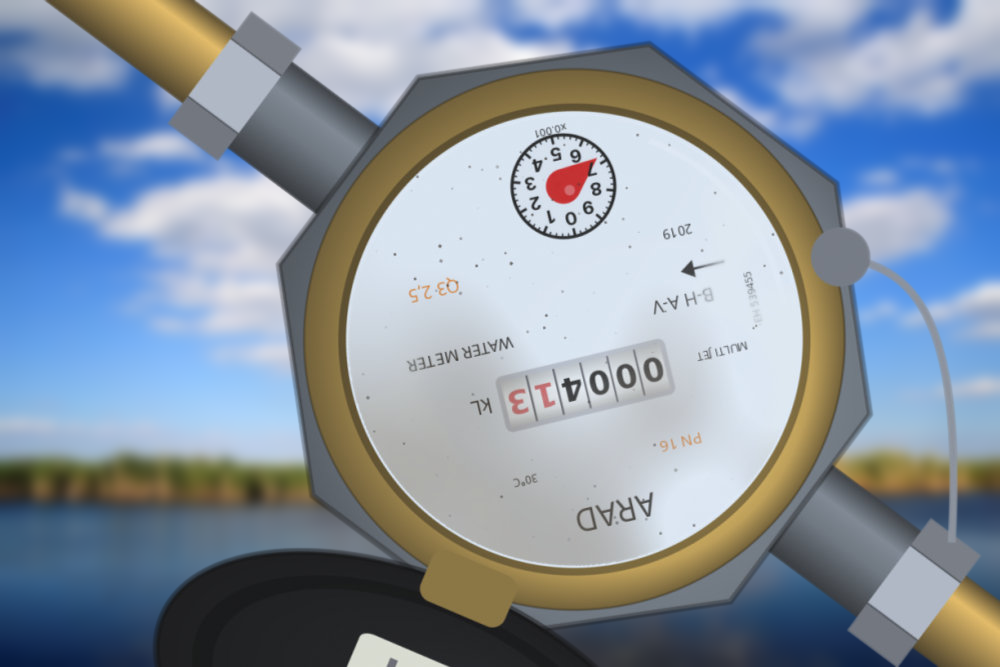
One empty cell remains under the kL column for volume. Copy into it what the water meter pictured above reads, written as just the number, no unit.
4.136
